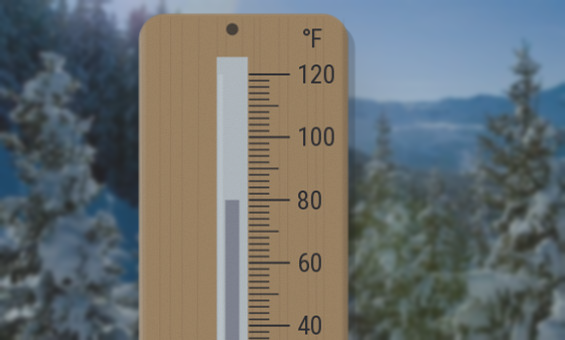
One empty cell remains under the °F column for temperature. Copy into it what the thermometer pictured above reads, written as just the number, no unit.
80
